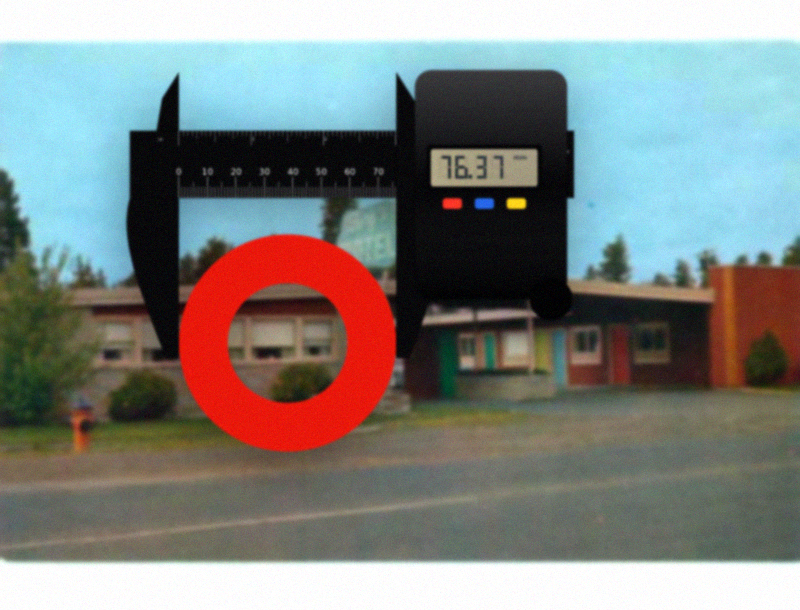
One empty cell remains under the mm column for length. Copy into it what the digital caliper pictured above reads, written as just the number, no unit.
76.37
